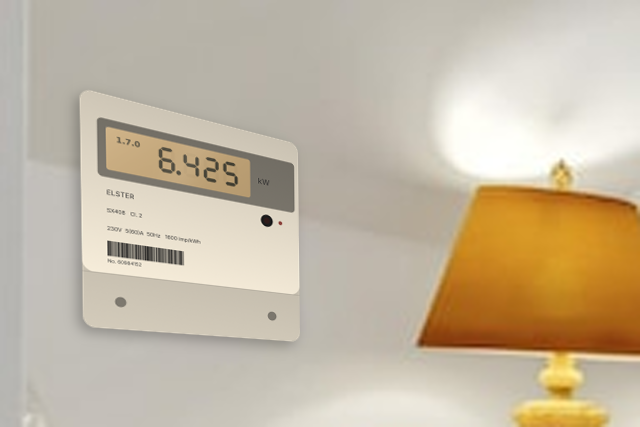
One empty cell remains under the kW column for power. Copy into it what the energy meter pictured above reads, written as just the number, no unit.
6.425
